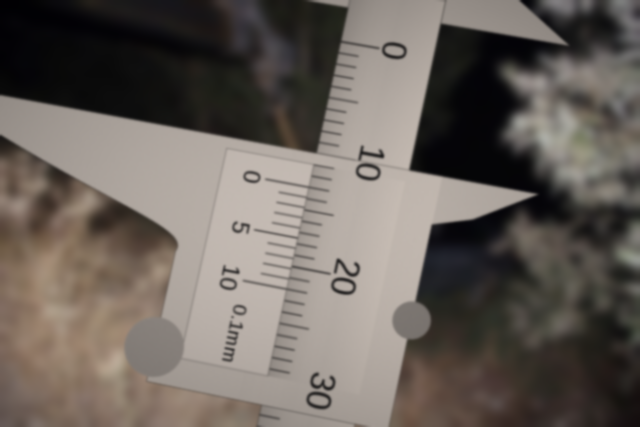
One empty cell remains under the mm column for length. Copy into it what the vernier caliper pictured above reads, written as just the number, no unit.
13.0
